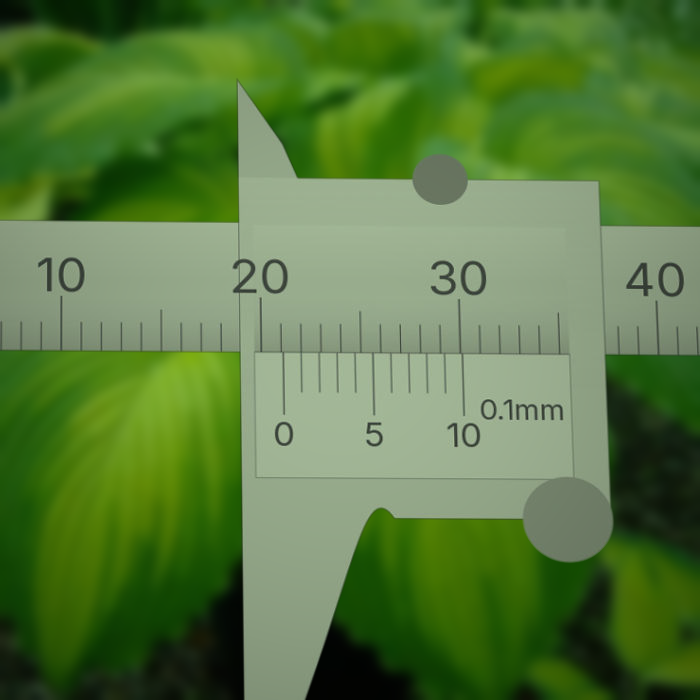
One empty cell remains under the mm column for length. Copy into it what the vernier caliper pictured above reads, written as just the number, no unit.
21.1
